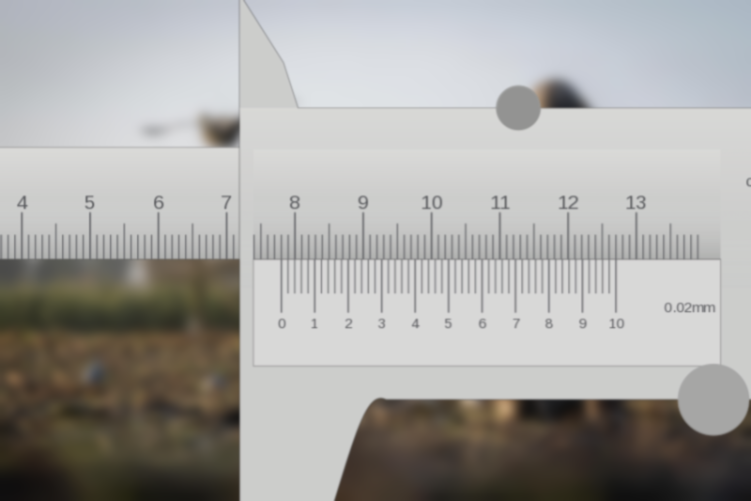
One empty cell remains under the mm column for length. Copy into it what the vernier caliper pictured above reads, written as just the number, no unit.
78.0
